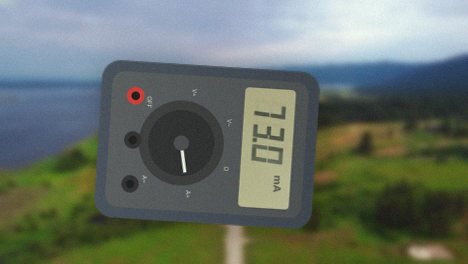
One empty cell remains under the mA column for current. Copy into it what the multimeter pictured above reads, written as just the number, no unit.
73.0
